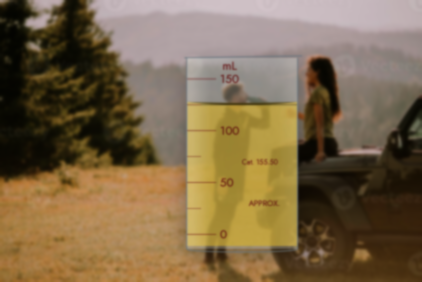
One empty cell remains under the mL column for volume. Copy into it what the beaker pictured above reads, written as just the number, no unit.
125
